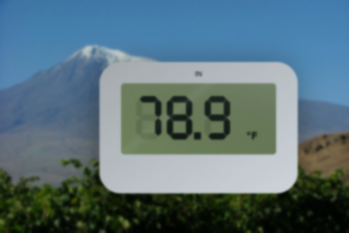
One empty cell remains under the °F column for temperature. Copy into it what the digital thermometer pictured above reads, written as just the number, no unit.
78.9
